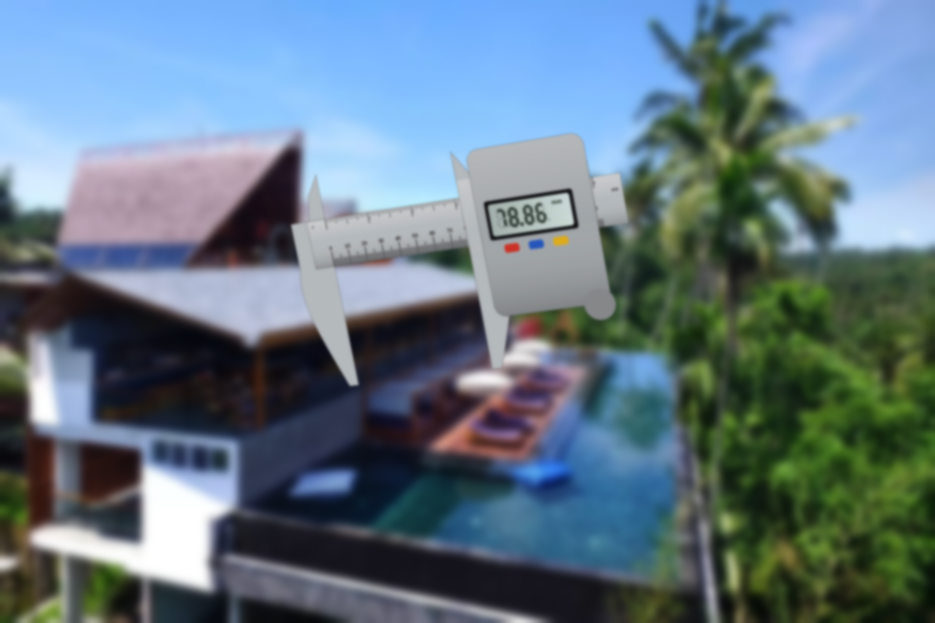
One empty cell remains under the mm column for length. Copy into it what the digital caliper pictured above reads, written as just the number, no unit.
78.86
